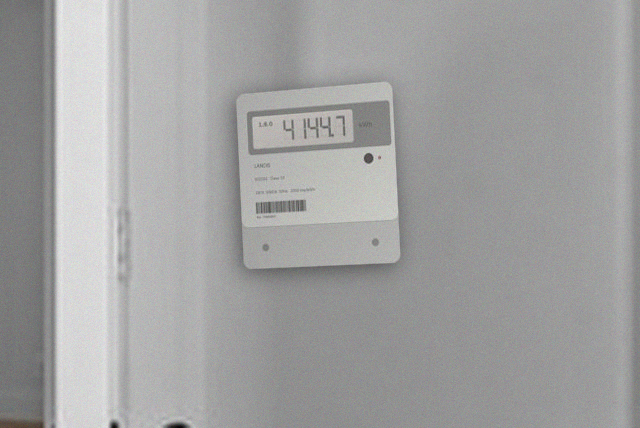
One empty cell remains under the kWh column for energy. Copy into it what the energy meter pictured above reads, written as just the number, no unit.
4144.7
